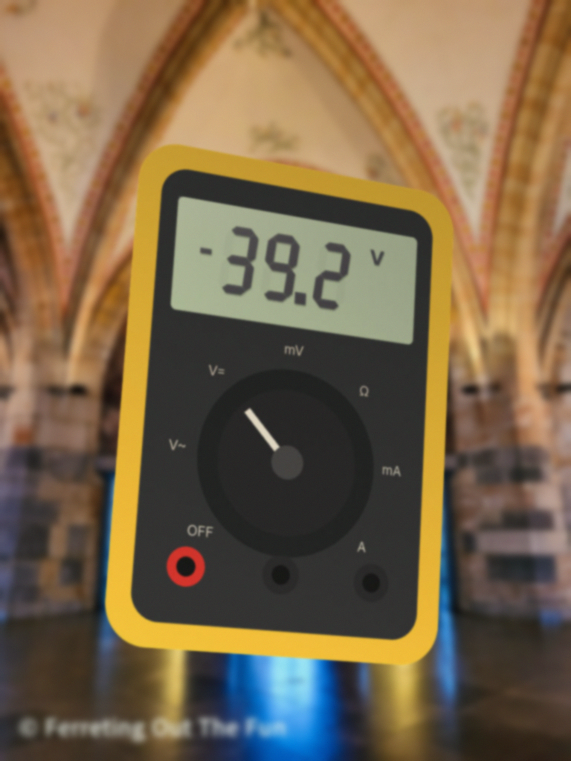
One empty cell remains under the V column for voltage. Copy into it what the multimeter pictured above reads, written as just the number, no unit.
-39.2
